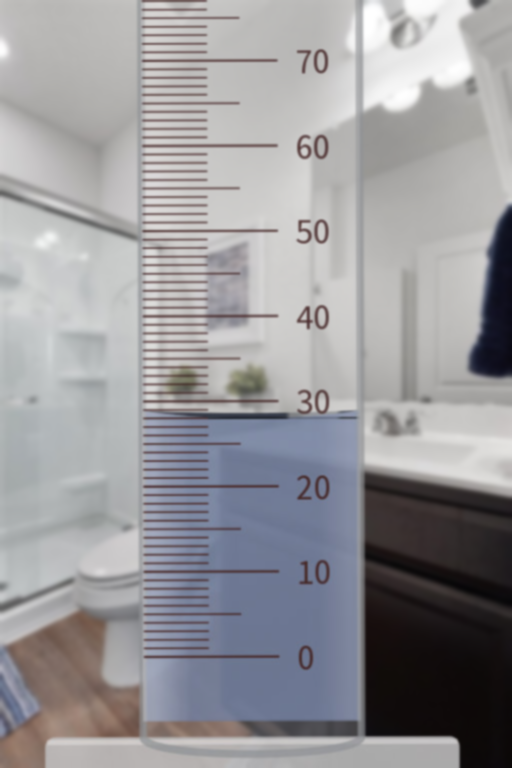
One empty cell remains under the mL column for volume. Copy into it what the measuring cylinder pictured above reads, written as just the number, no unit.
28
